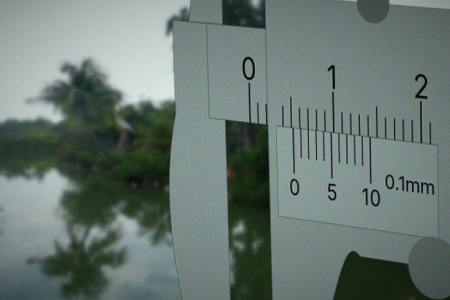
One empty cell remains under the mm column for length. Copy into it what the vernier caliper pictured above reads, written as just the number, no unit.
5.2
